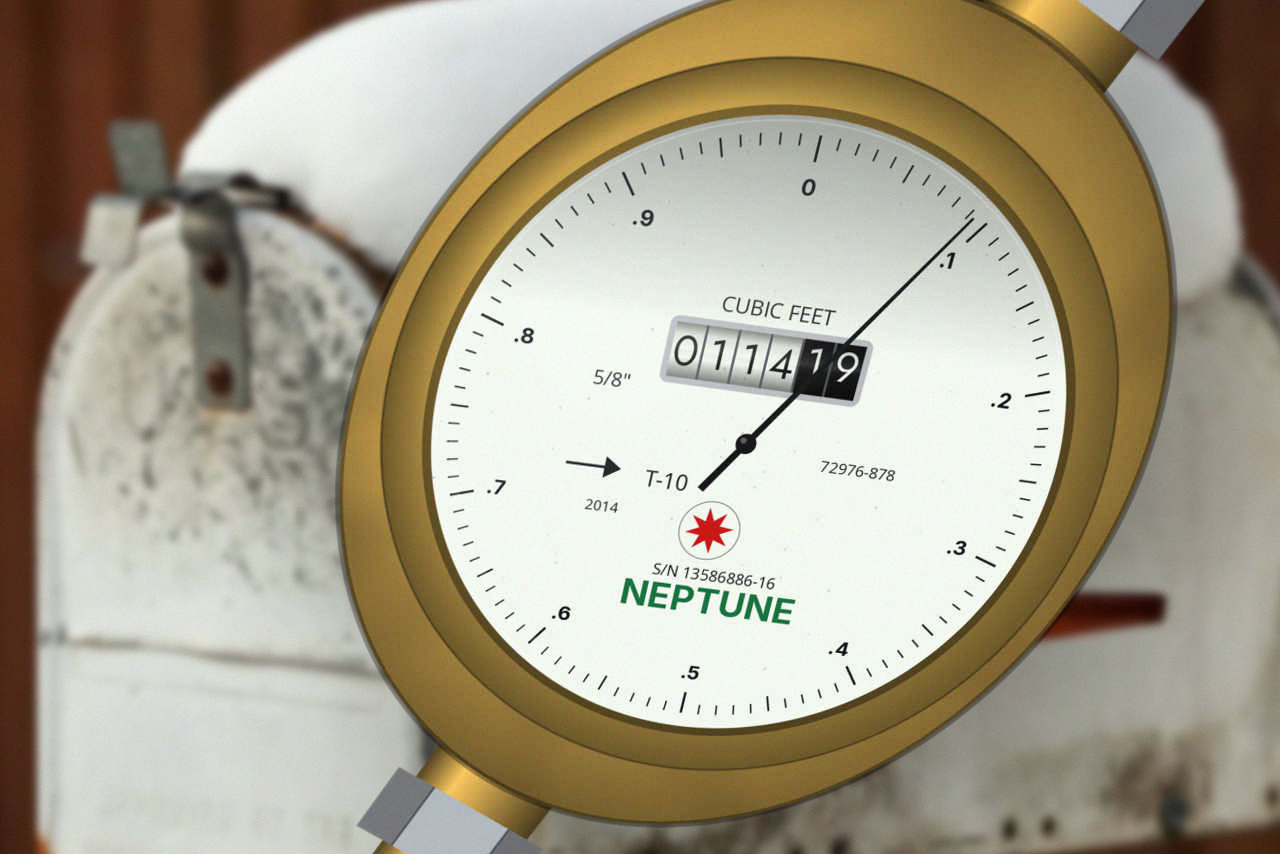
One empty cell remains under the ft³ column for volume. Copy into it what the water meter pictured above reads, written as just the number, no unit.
11419.09
